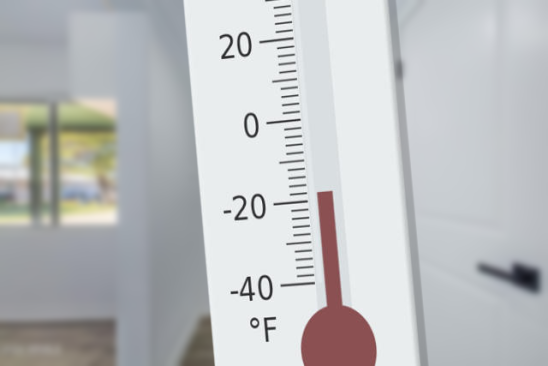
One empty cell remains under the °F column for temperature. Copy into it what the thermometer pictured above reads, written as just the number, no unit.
-18
